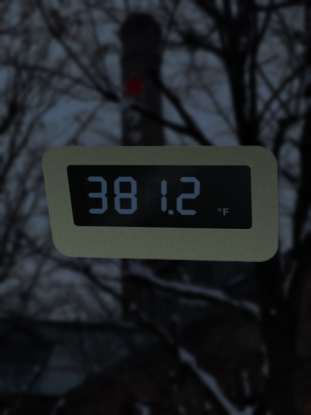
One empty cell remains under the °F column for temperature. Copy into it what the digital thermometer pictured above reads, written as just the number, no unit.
381.2
